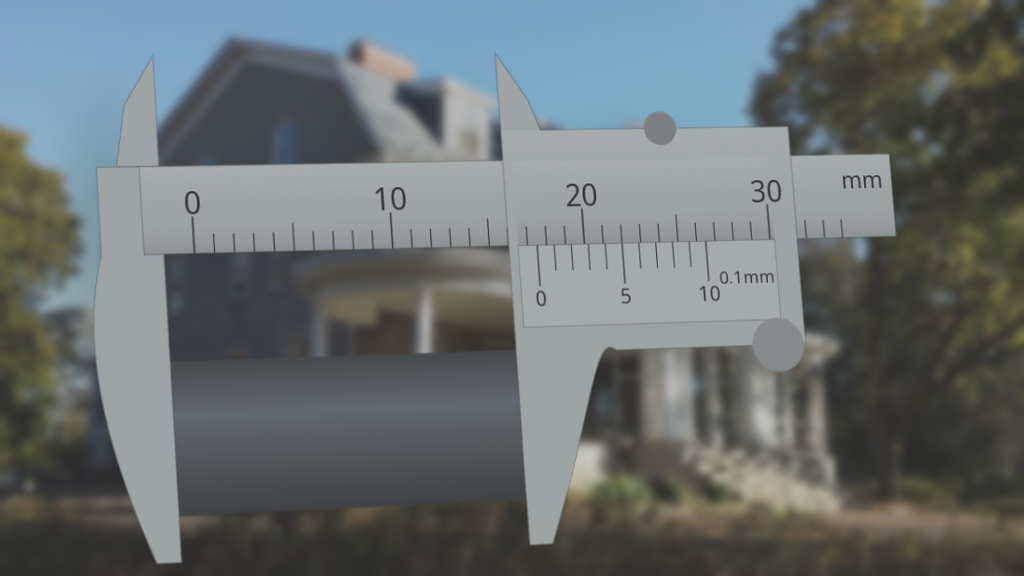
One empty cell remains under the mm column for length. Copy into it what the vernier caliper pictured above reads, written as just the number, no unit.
17.5
